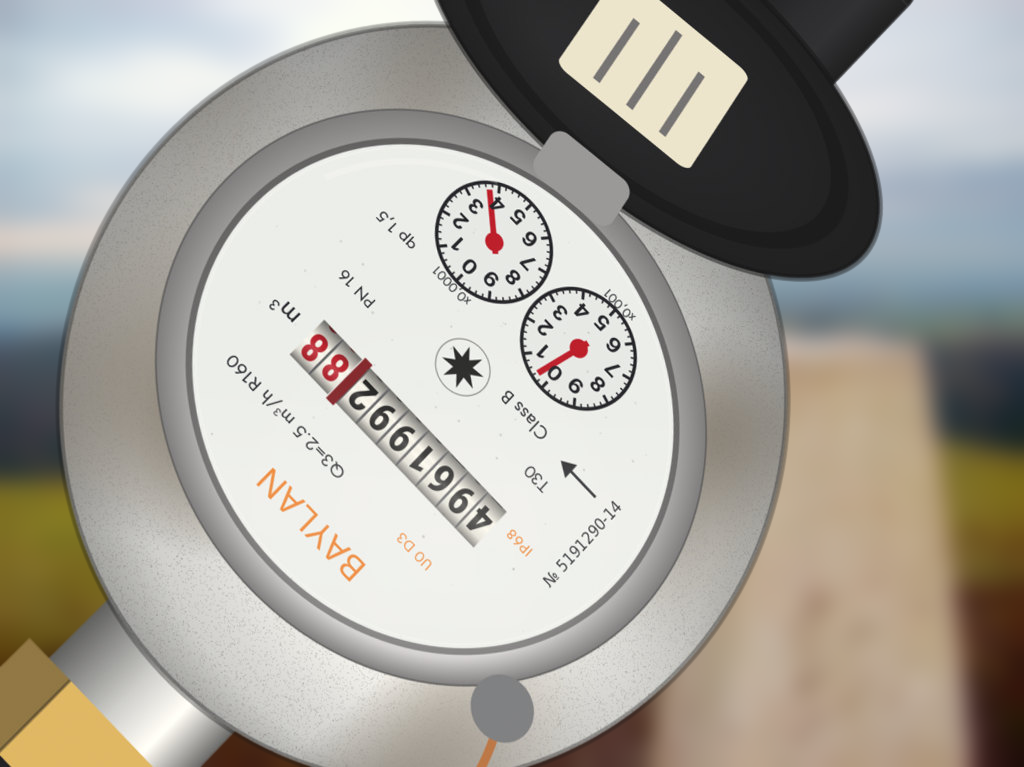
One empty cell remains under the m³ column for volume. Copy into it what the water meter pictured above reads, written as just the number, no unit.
4961992.8803
